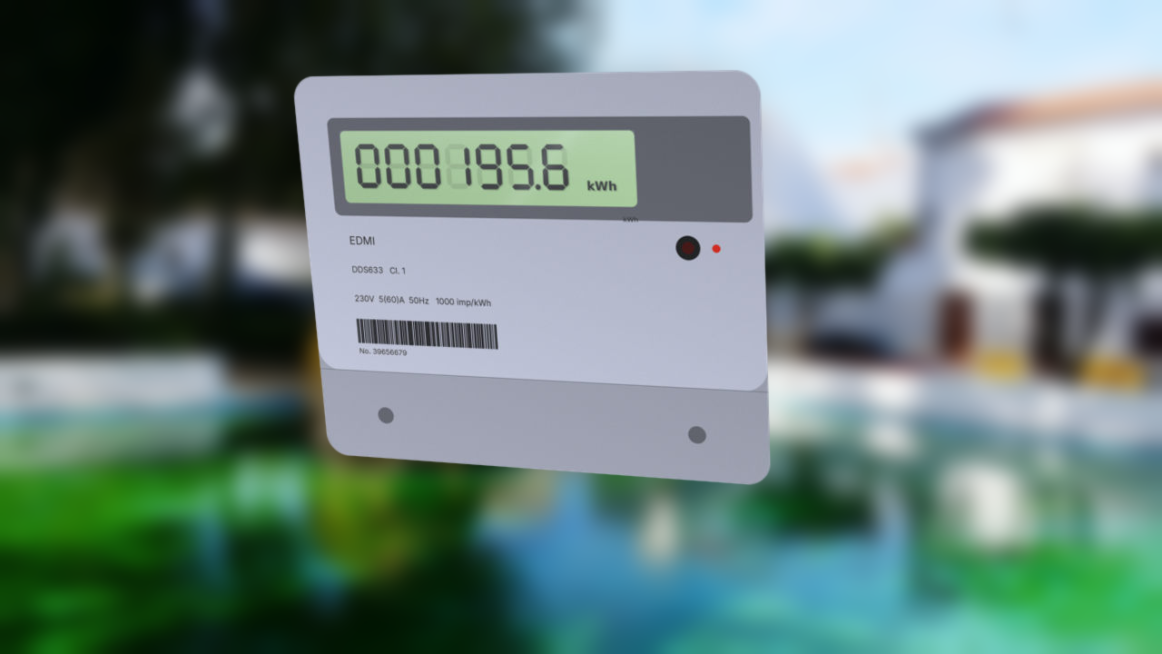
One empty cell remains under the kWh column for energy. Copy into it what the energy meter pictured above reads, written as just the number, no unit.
195.6
